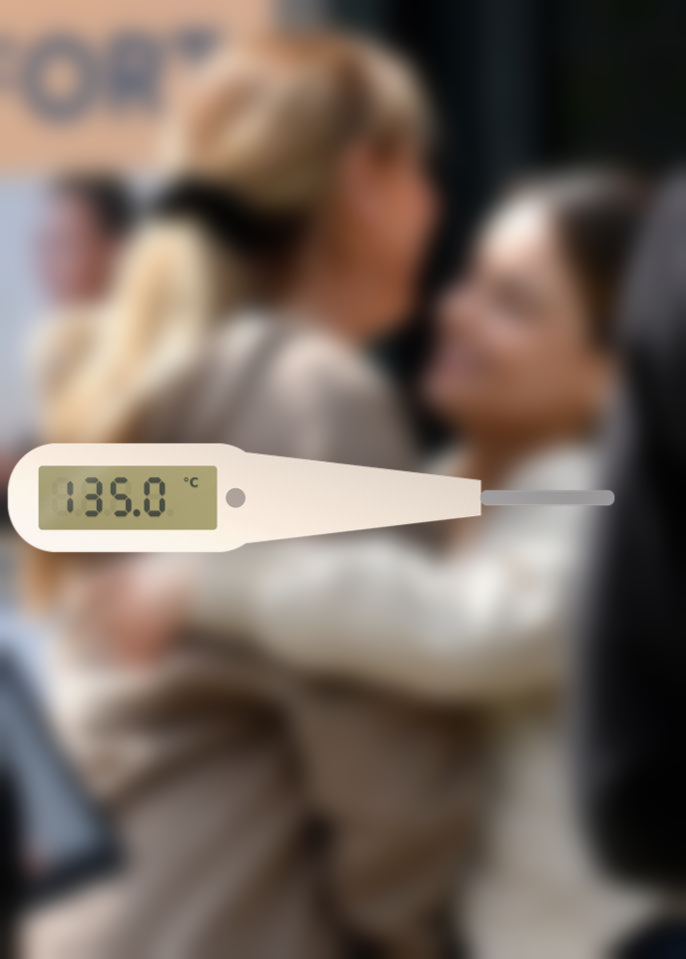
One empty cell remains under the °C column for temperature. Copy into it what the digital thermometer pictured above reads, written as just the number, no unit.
135.0
